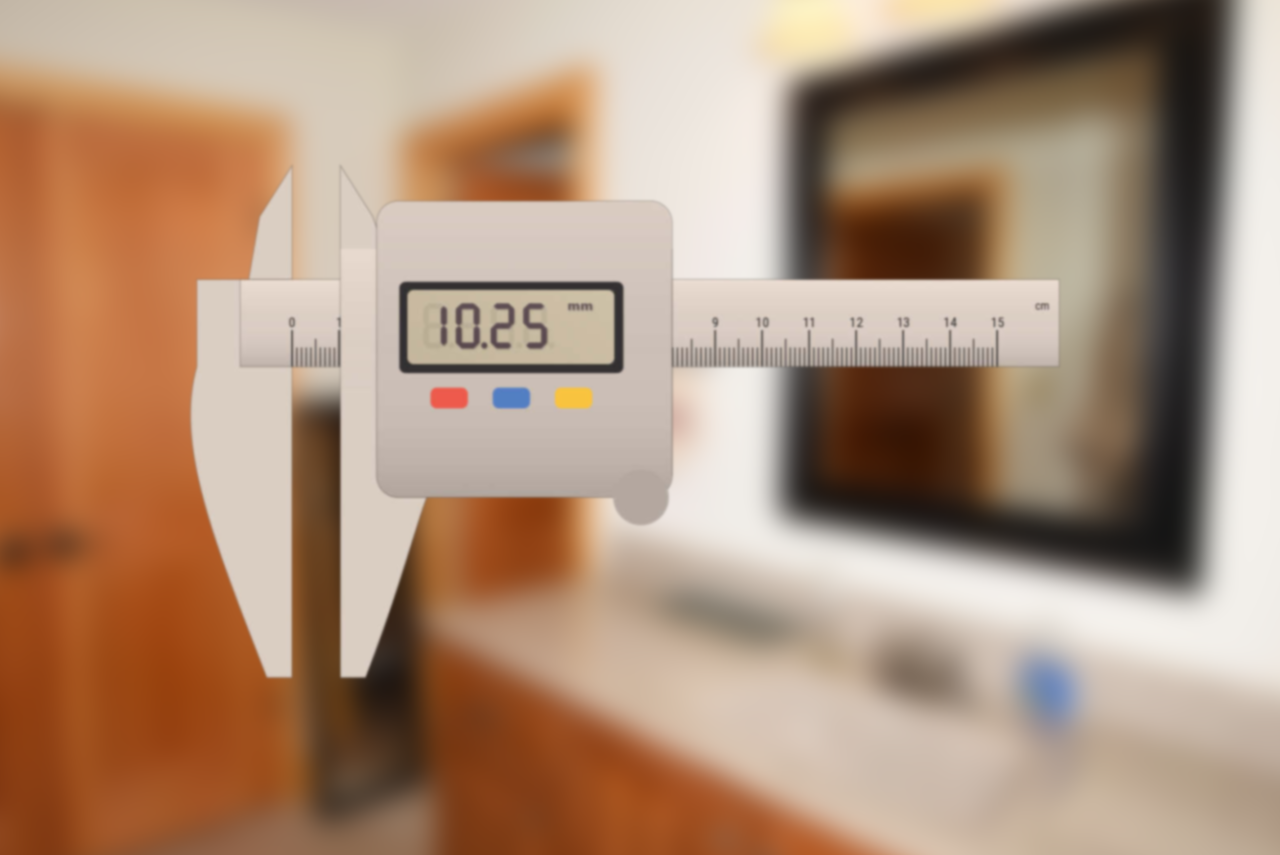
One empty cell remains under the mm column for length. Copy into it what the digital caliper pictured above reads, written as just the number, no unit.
10.25
